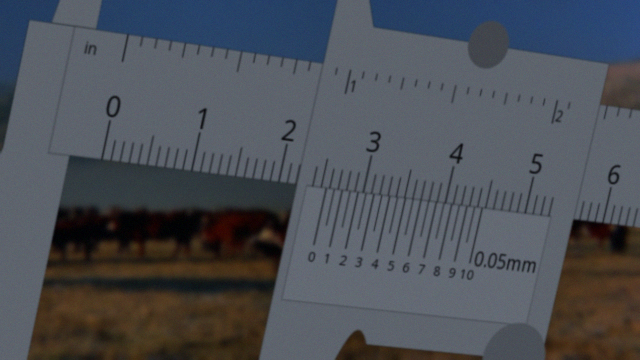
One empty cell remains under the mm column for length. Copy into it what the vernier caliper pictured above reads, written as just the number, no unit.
25.6
